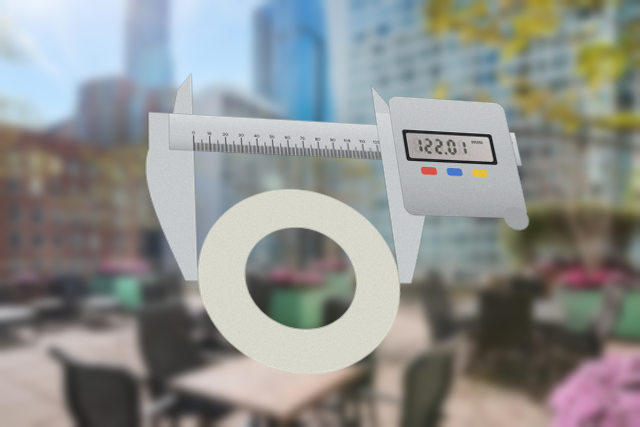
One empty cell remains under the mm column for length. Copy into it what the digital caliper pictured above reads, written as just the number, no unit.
122.01
